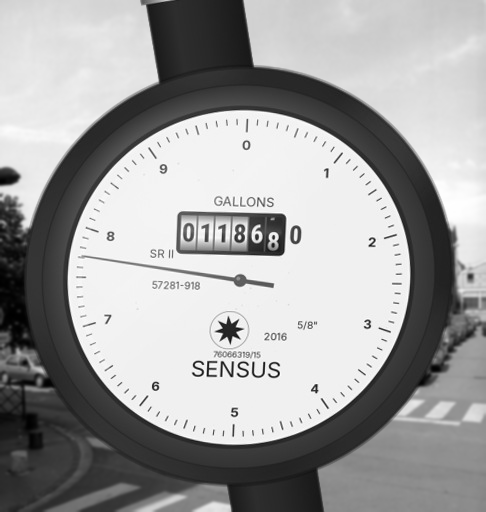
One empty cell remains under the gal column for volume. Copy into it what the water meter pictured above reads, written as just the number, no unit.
118677.7
